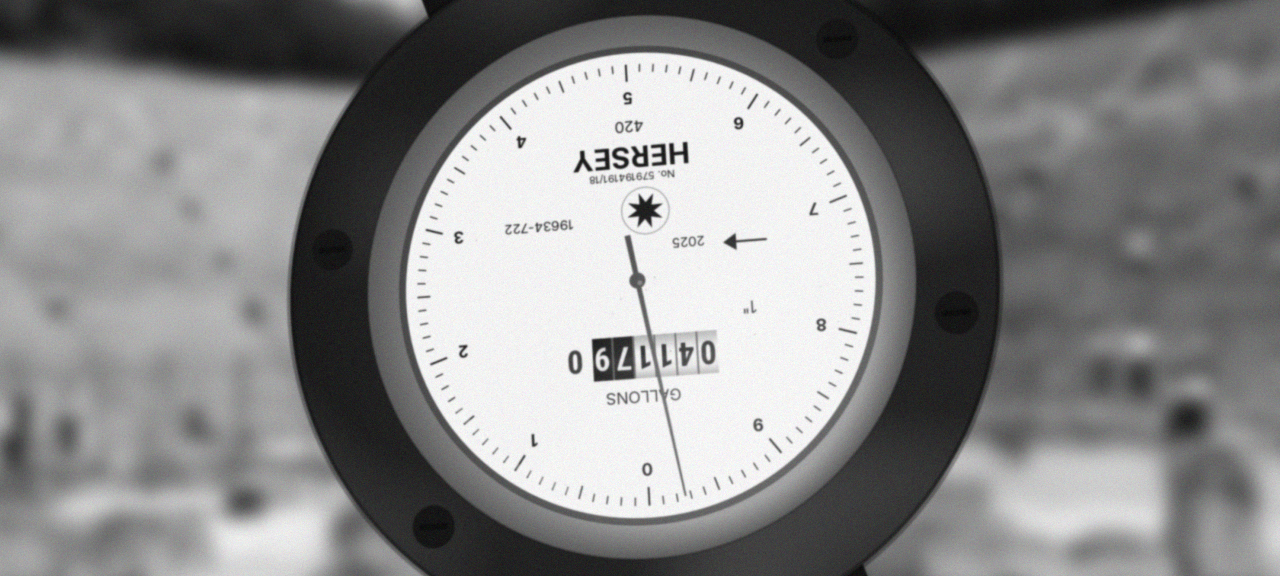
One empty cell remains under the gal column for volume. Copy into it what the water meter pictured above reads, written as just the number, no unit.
411789.7
